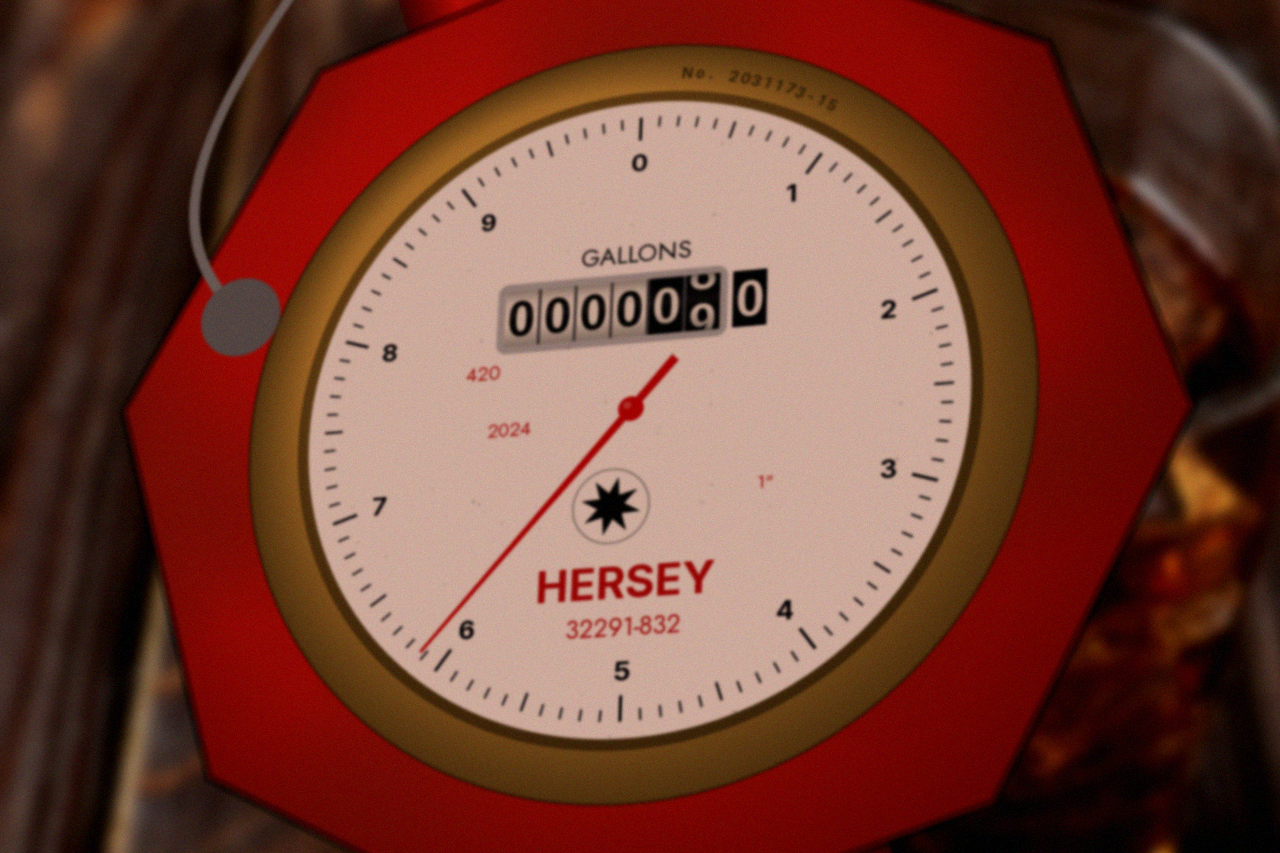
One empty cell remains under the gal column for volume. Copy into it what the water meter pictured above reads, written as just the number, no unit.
86.1
